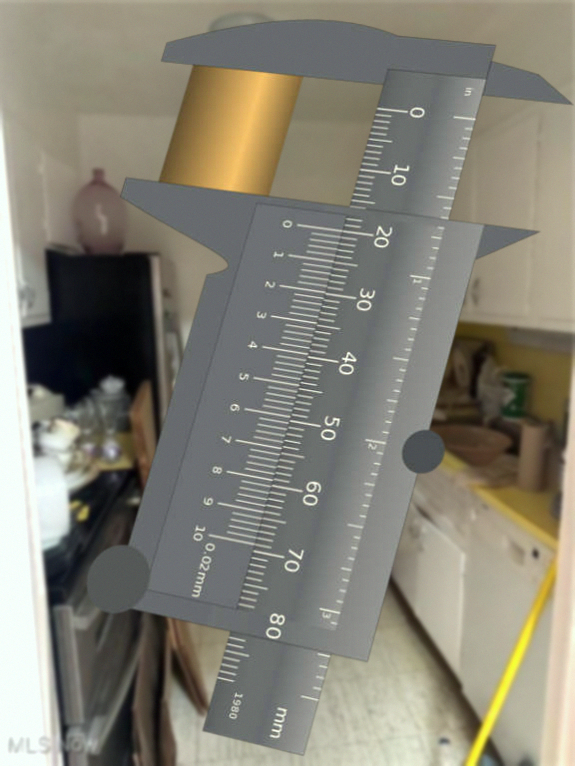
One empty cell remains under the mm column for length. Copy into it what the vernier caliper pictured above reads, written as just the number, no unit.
20.0
